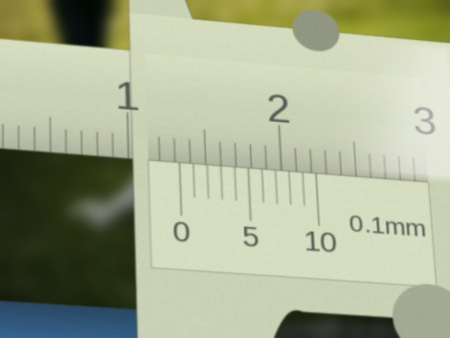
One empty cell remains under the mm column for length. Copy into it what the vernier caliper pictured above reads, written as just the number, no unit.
13.3
